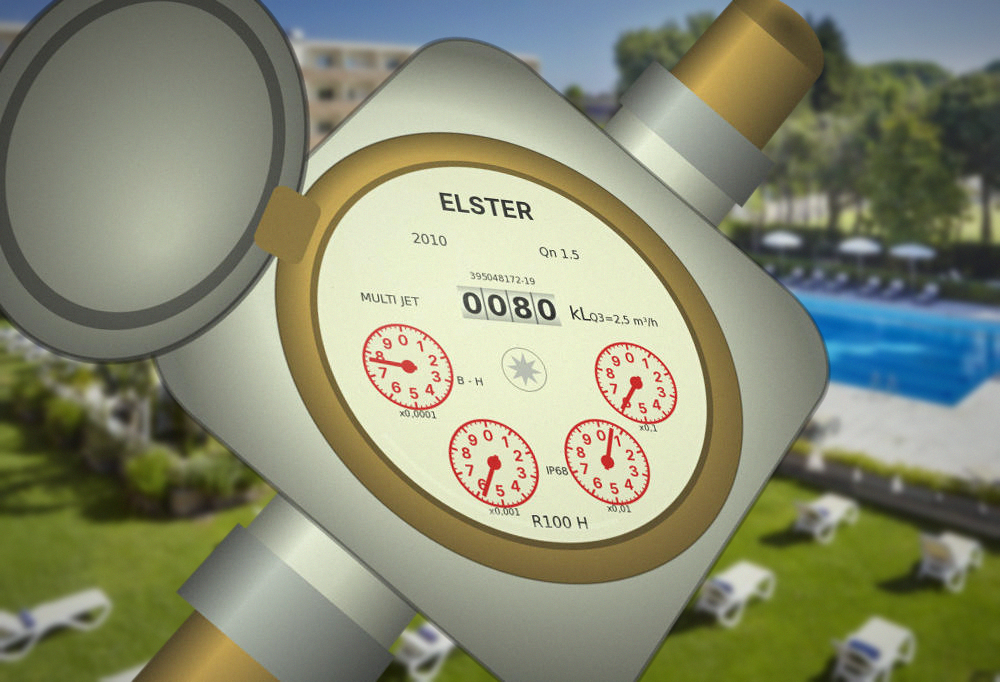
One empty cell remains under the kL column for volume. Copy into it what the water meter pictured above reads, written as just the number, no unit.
80.6057
